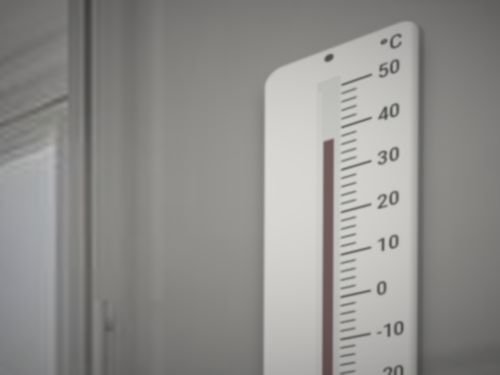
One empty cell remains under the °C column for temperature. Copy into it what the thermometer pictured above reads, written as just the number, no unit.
38
